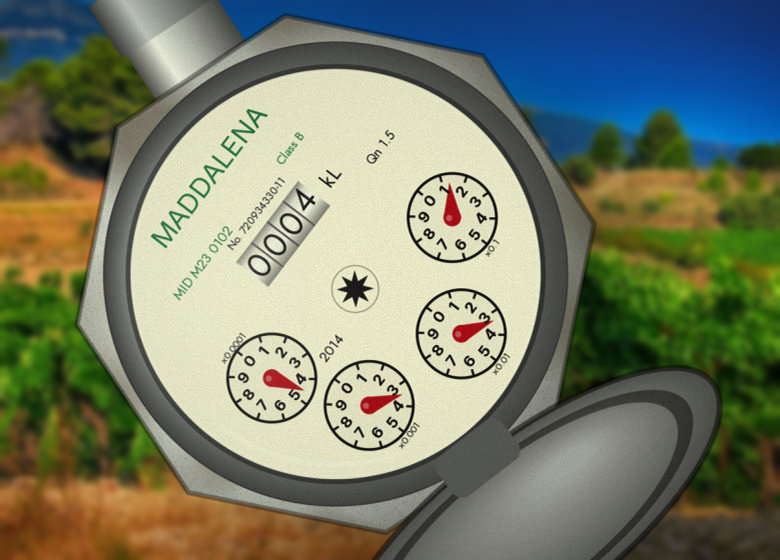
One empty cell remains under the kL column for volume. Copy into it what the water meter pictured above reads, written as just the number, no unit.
4.1334
